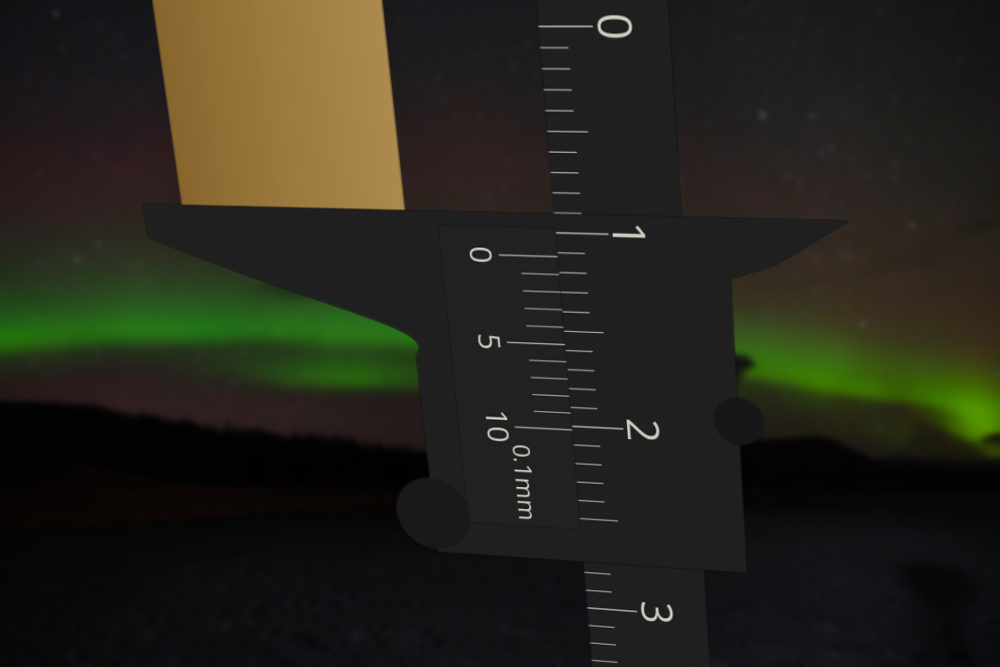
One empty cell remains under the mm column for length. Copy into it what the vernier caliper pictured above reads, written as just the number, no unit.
11.2
